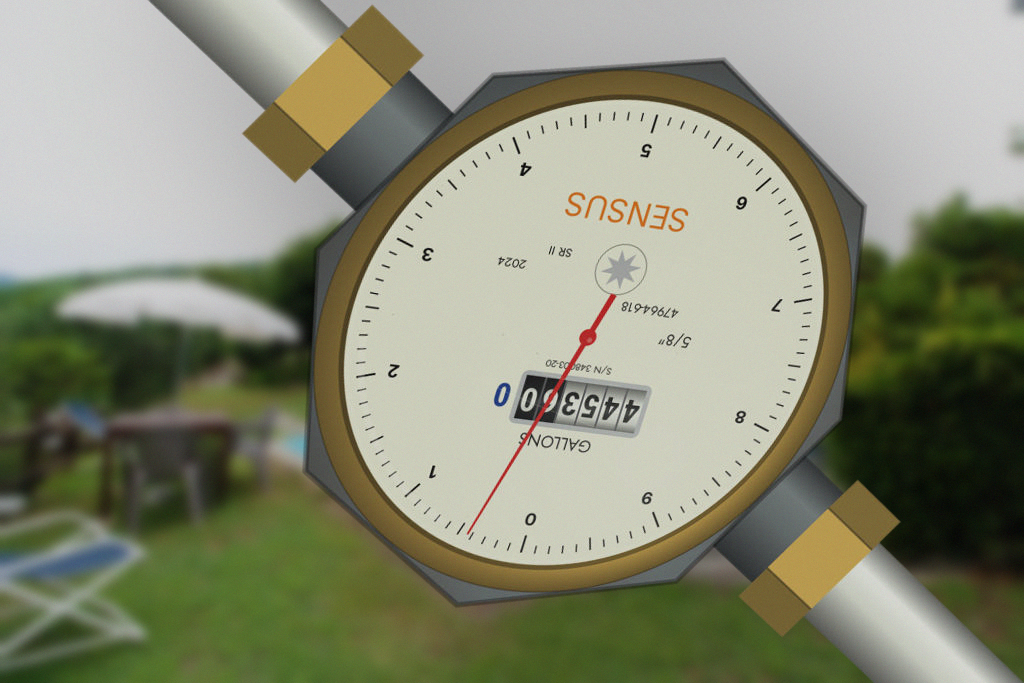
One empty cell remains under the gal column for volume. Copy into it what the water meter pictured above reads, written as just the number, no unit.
4453600.4
